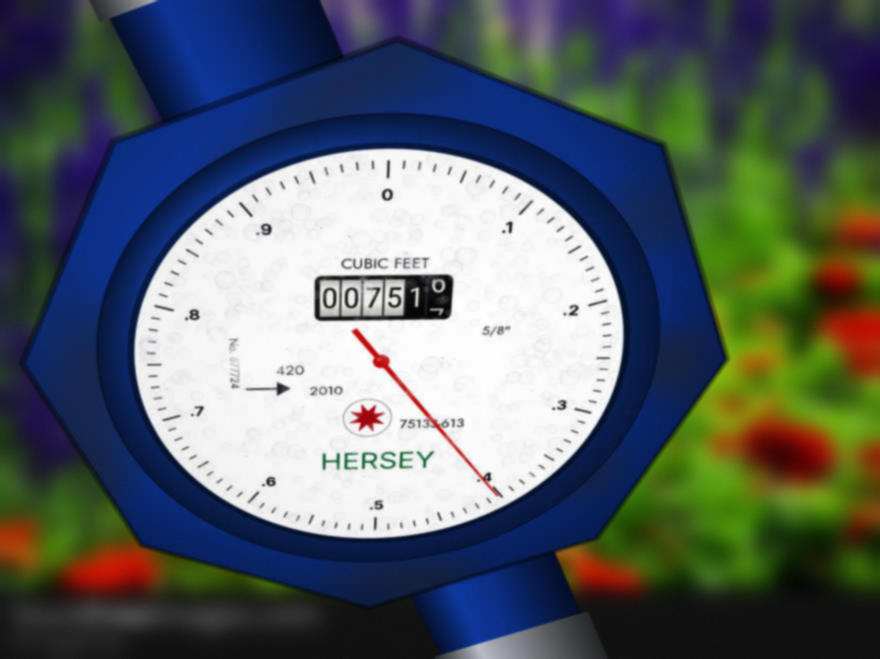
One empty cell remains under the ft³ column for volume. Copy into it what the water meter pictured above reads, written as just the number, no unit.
7516.40
